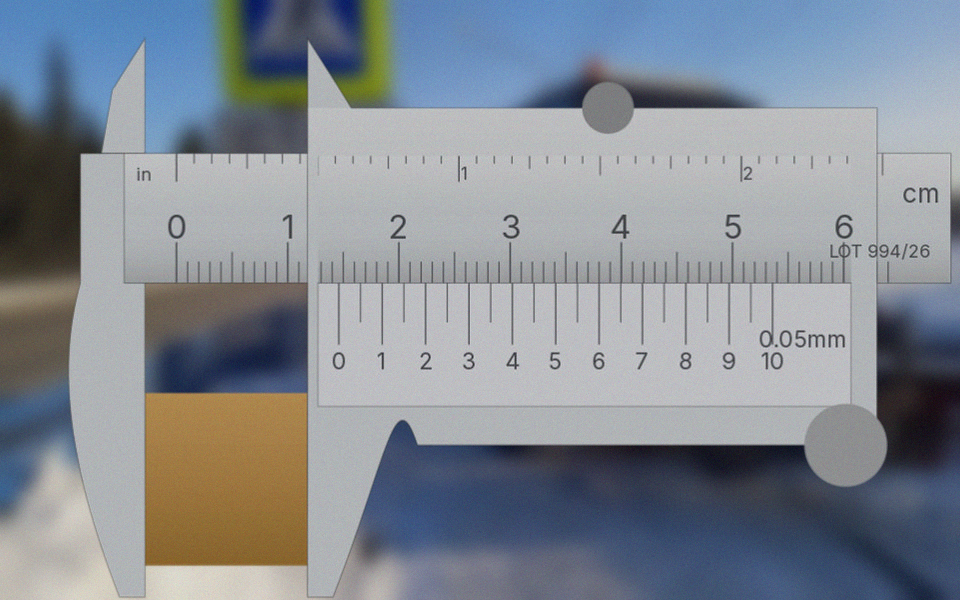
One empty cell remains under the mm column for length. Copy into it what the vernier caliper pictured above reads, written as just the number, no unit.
14.6
